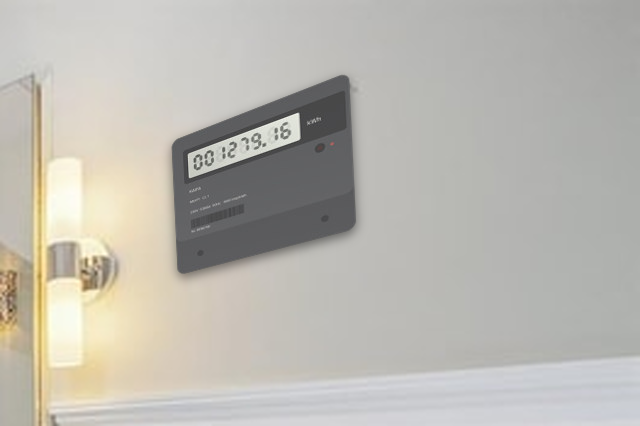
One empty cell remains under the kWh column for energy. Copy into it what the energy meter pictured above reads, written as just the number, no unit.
1279.16
